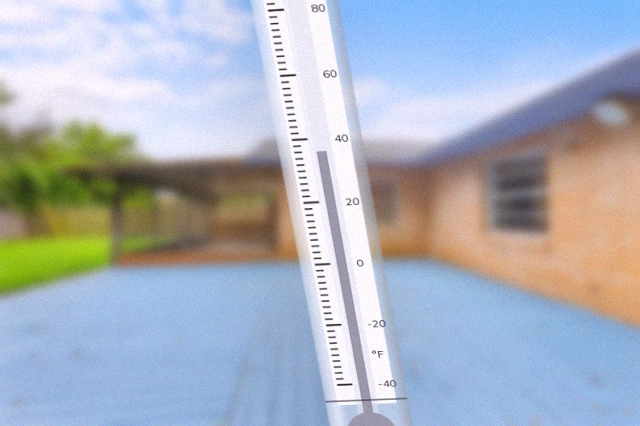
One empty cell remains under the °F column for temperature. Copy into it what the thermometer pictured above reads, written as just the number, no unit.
36
